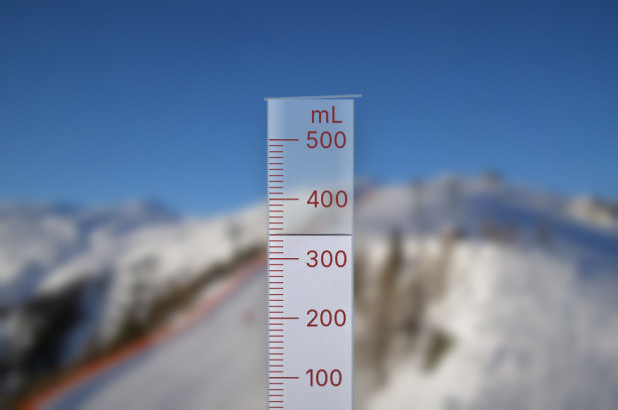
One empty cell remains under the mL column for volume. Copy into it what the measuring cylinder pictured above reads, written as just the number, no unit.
340
